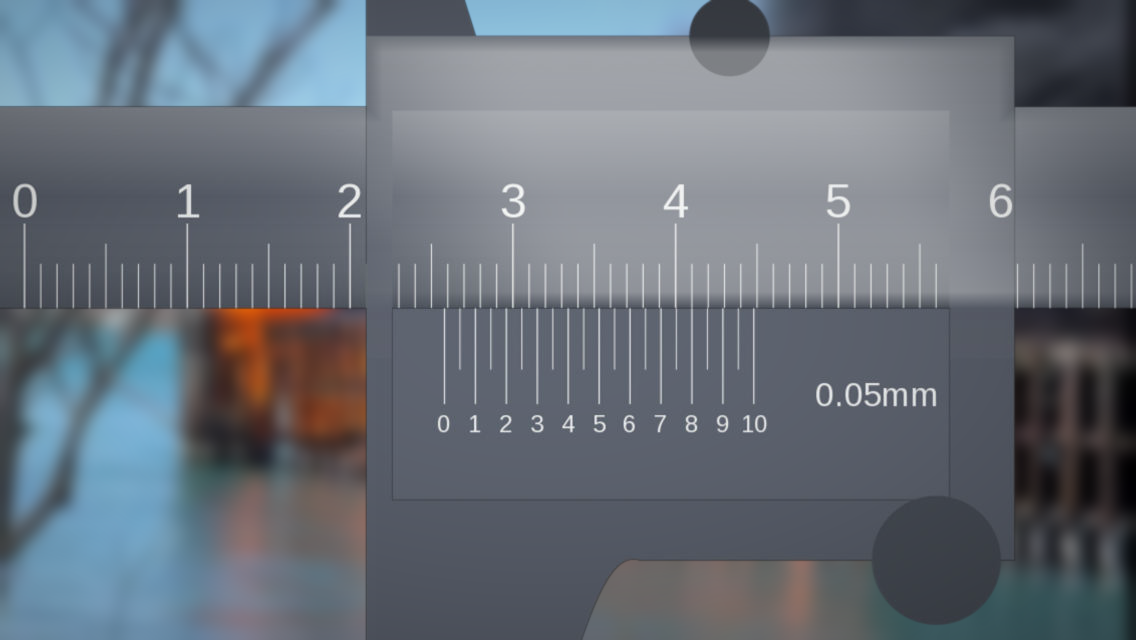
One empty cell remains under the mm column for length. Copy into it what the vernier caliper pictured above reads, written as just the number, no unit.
25.8
